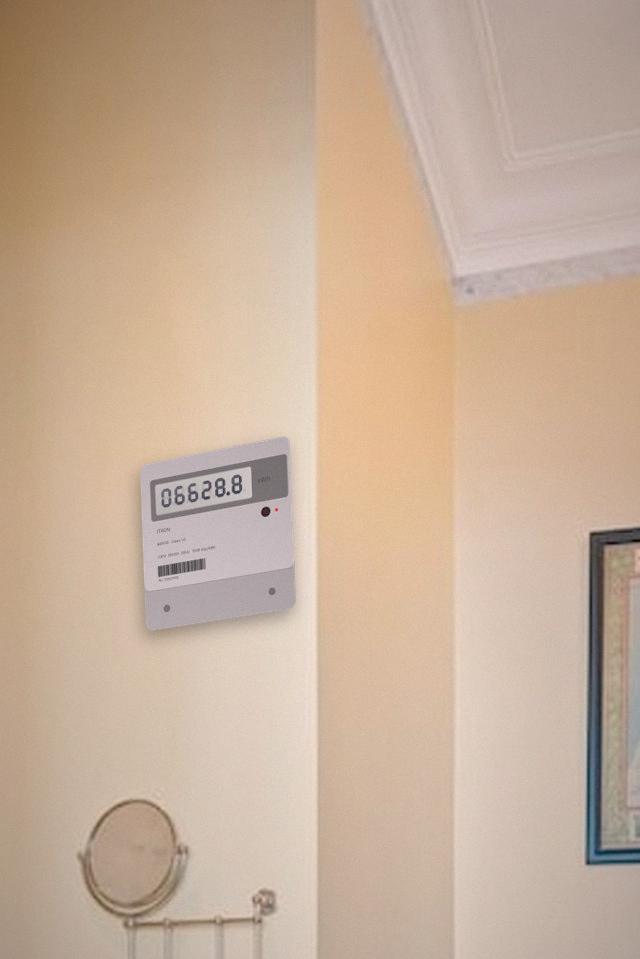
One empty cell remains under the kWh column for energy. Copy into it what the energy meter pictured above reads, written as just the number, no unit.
6628.8
